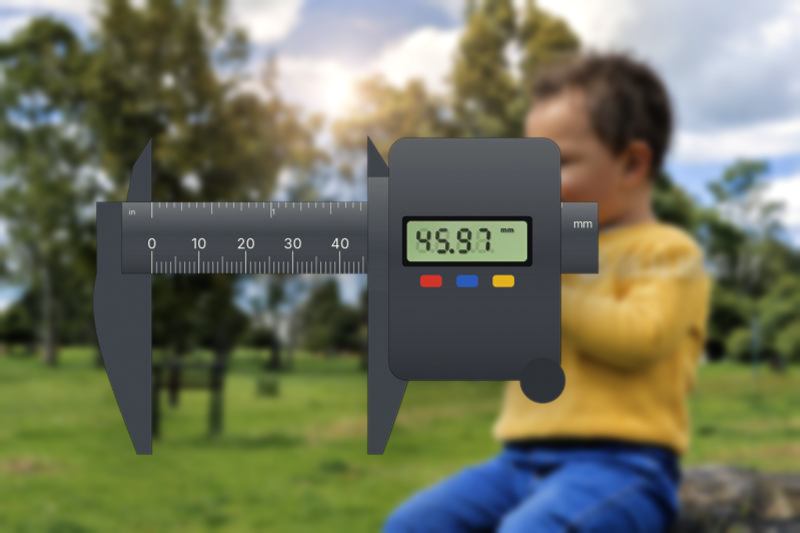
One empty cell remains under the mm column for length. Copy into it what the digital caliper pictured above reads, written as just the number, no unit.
45.97
